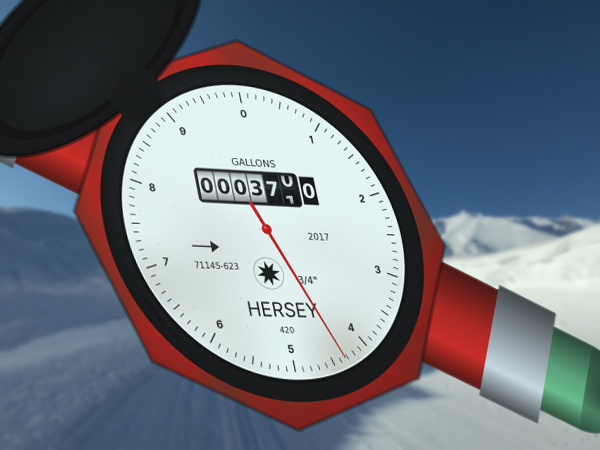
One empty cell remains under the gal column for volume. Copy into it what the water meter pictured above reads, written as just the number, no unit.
3704.3
